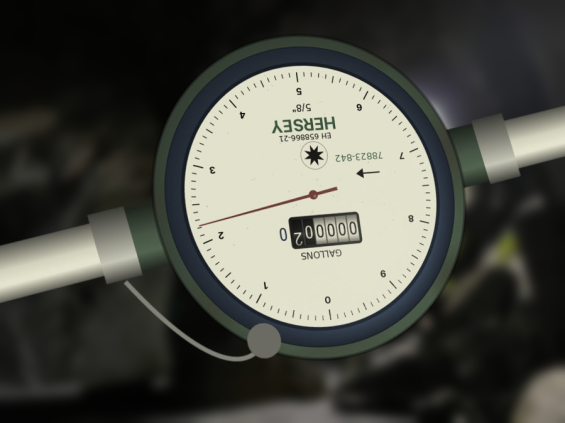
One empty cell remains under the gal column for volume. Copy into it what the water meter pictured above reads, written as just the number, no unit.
22.2
